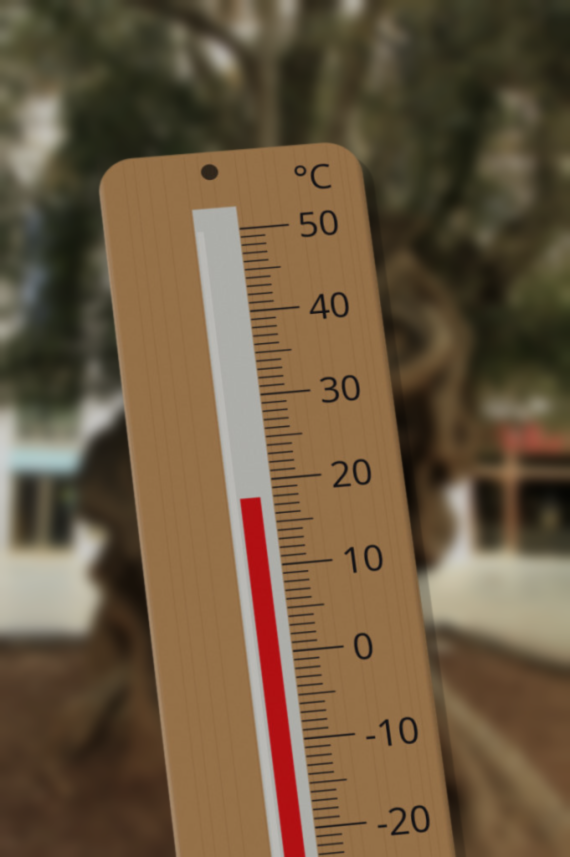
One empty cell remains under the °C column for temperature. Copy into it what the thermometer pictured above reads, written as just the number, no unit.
18
